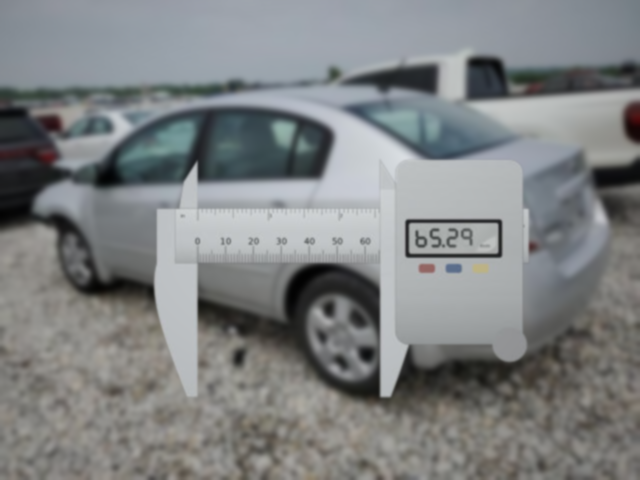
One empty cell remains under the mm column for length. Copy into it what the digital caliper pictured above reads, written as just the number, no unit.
65.29
